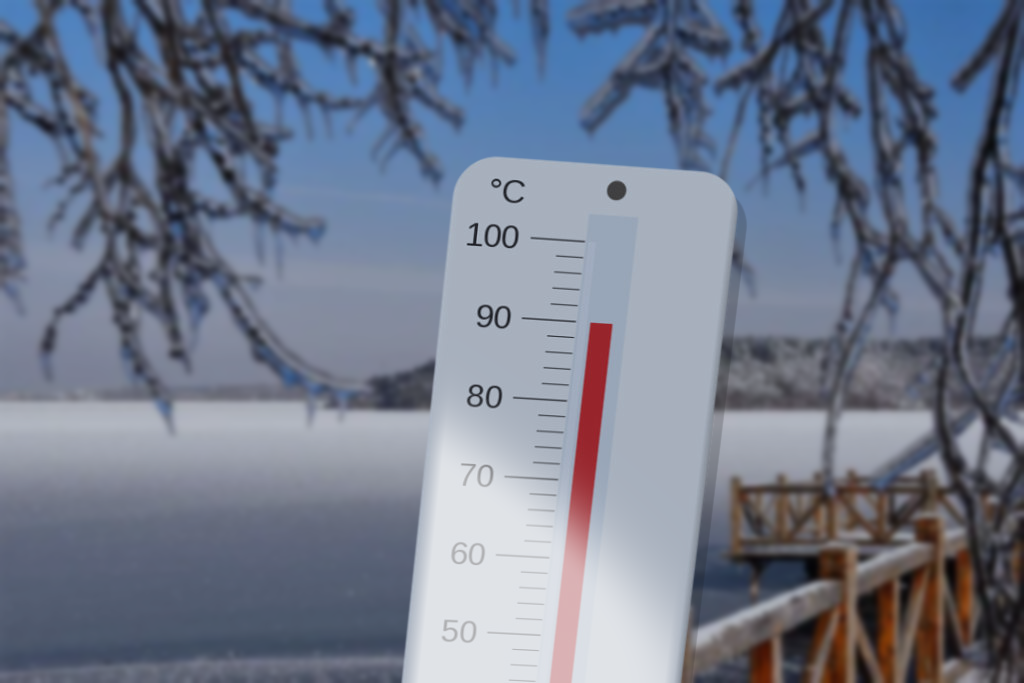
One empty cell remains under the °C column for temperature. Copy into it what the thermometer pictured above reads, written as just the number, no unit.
90
